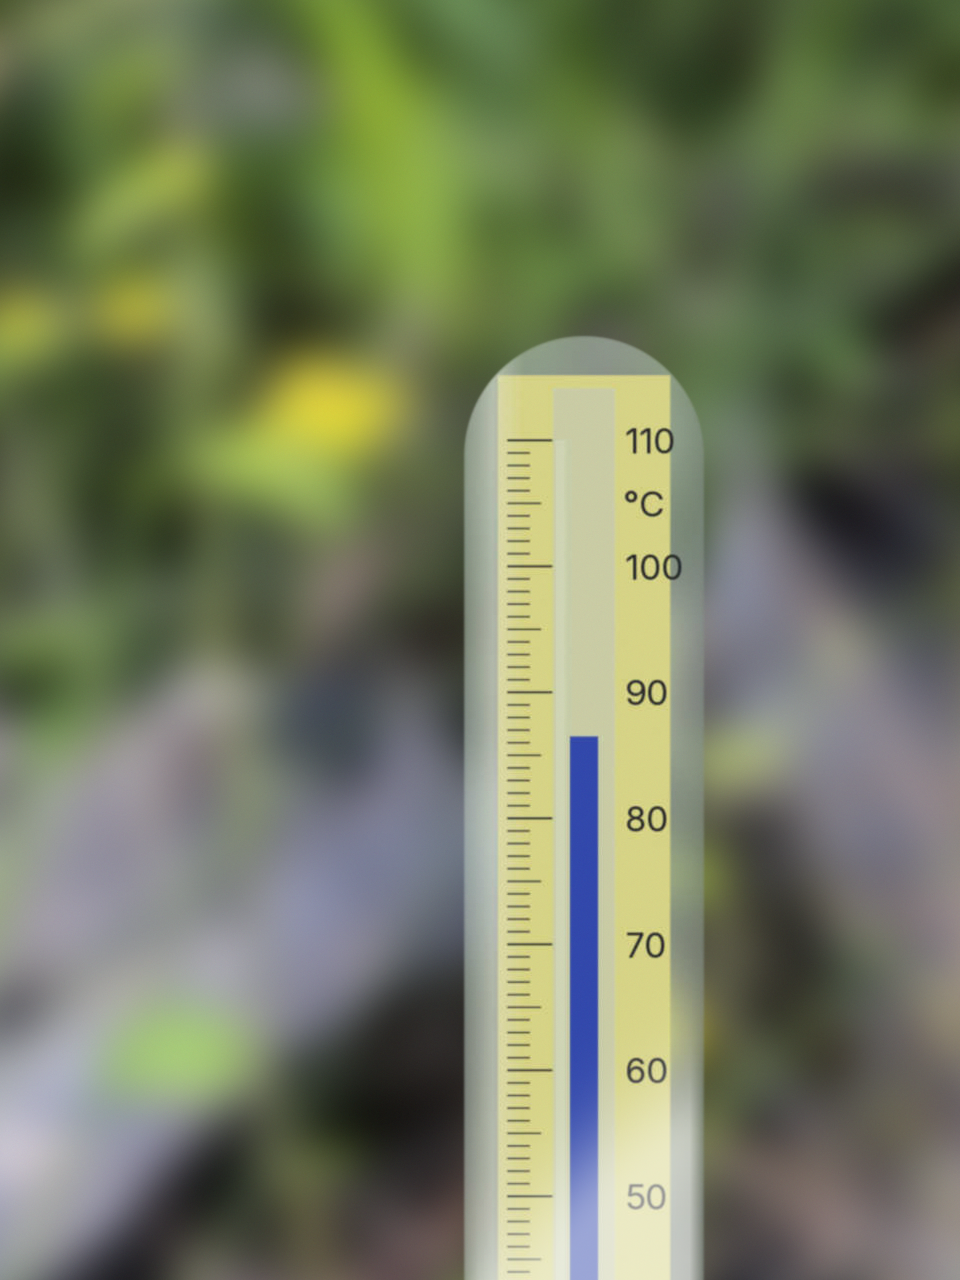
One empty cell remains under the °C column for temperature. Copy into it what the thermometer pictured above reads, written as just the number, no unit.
86.5
